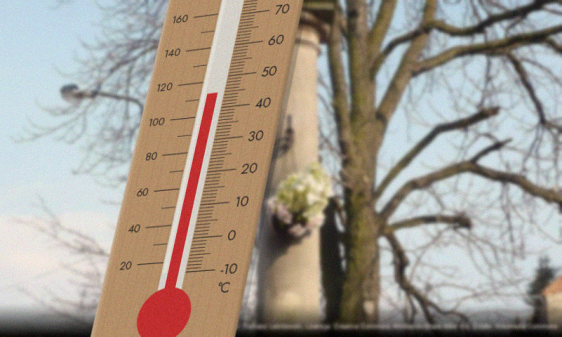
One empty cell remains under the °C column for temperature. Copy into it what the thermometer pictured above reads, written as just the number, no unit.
45
